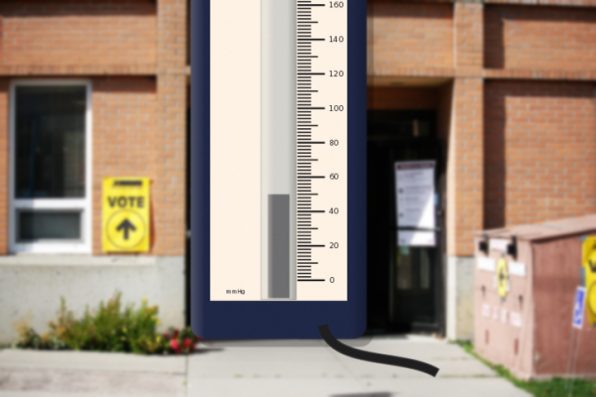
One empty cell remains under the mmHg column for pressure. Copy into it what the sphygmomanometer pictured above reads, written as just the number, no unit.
50
